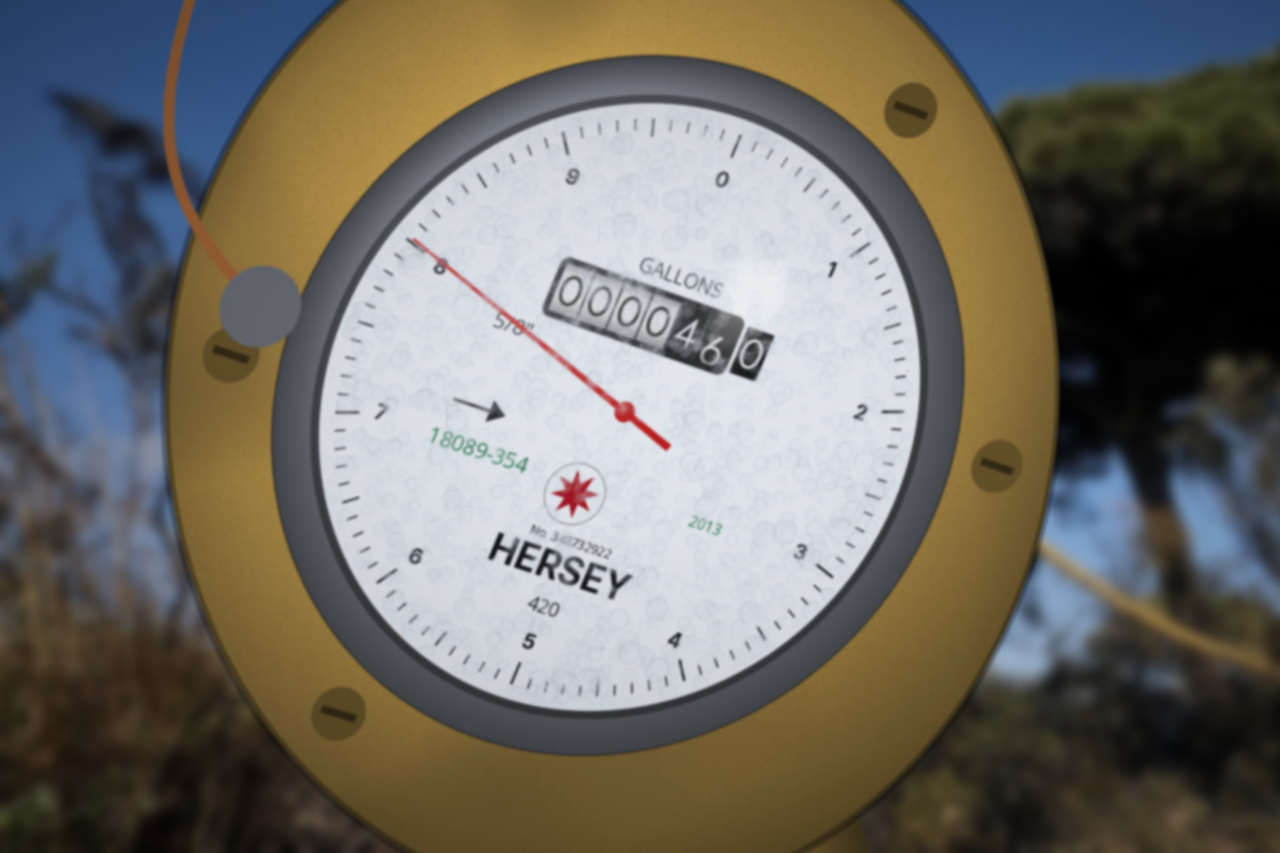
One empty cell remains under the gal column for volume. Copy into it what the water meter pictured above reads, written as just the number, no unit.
458.0
